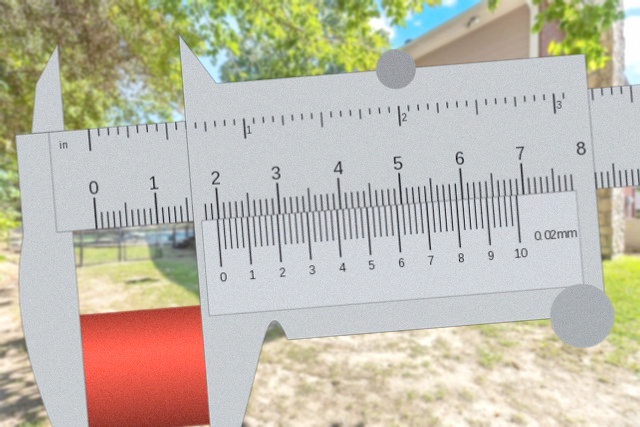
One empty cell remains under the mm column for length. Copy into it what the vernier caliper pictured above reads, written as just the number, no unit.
19.8
